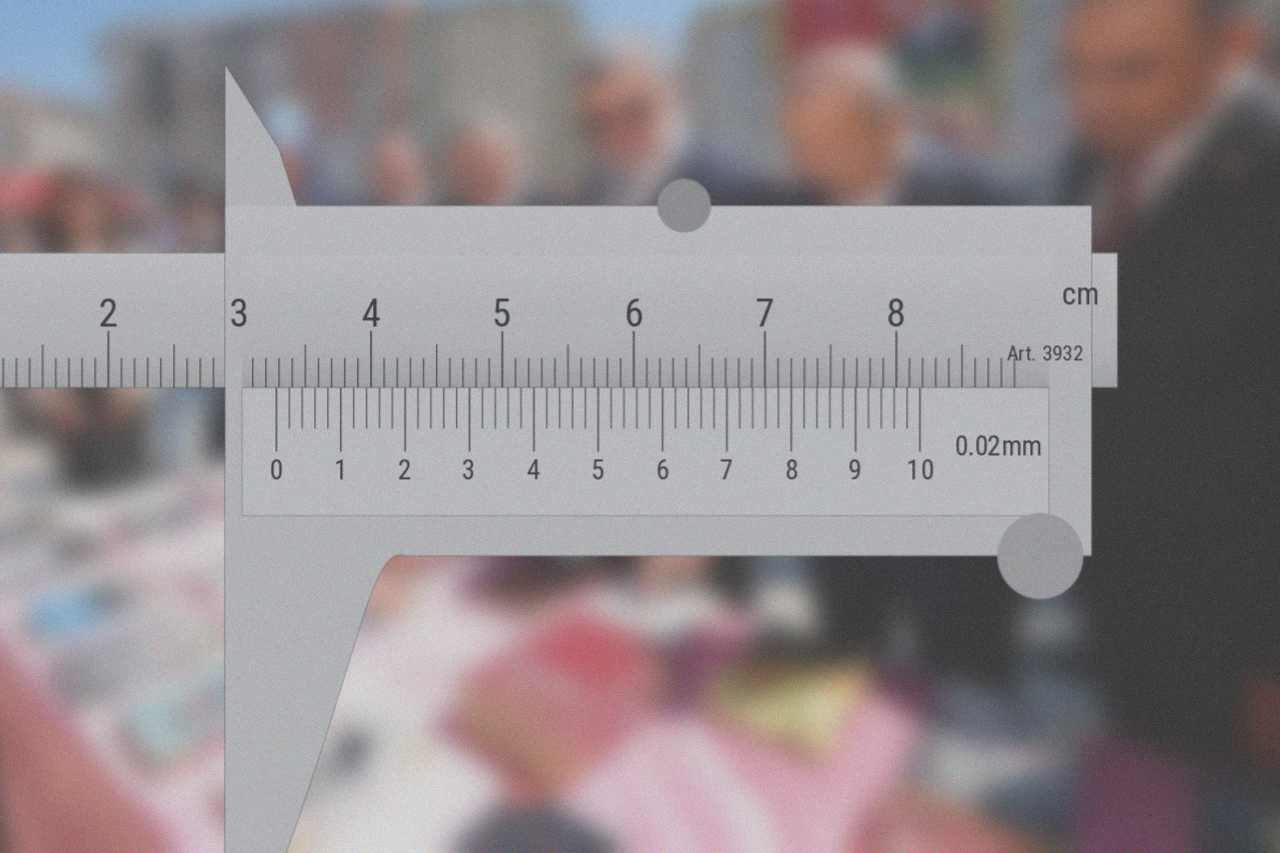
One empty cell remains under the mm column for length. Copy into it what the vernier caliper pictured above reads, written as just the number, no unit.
32.8
